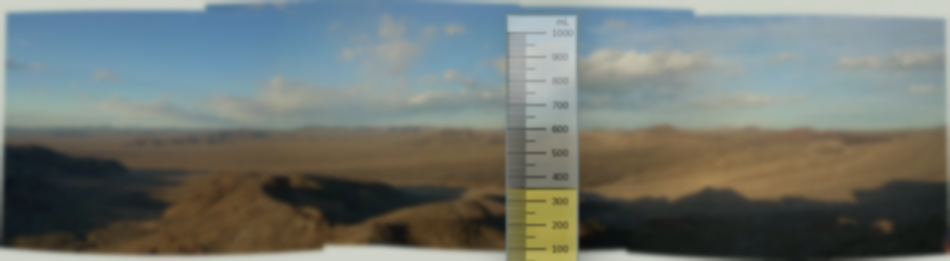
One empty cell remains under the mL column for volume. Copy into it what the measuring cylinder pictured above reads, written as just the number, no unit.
350
